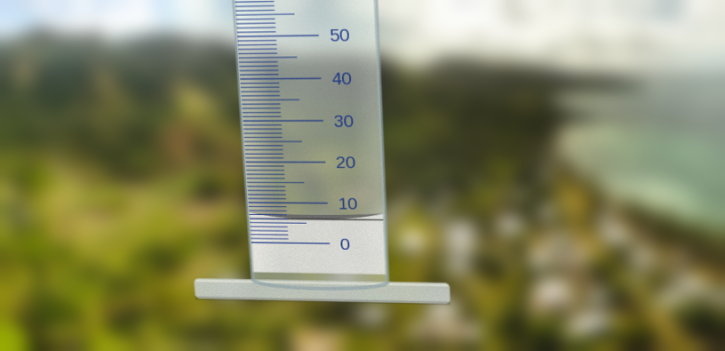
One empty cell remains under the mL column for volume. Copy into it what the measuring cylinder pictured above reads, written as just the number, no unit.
6
